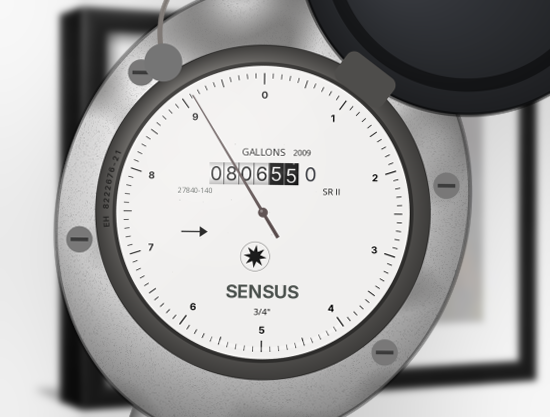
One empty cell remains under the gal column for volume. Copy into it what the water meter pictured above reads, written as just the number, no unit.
806549.1
